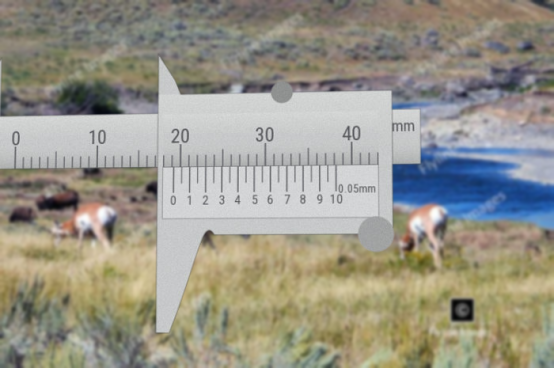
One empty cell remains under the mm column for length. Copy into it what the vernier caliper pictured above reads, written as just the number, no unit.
19.2
